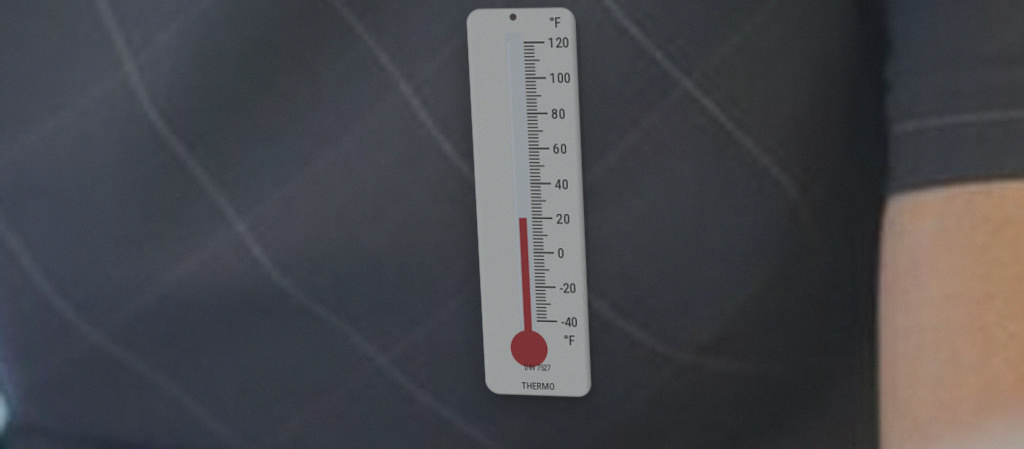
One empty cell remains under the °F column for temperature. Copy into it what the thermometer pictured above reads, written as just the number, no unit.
20
